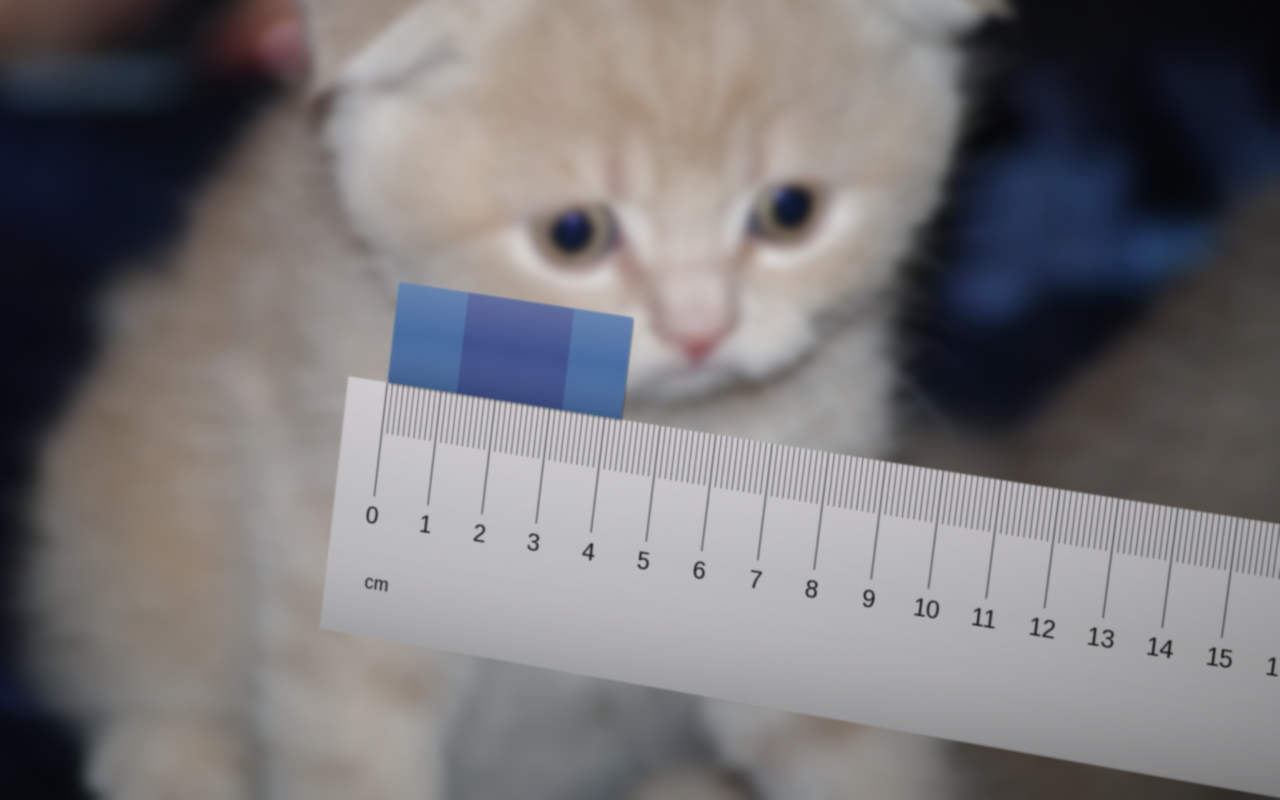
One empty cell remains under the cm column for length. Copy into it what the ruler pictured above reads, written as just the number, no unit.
4.3
